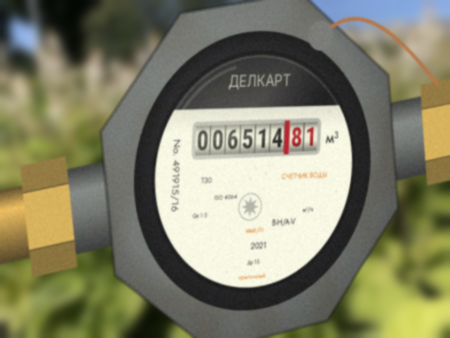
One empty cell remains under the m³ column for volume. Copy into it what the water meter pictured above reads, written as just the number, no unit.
6514.81
